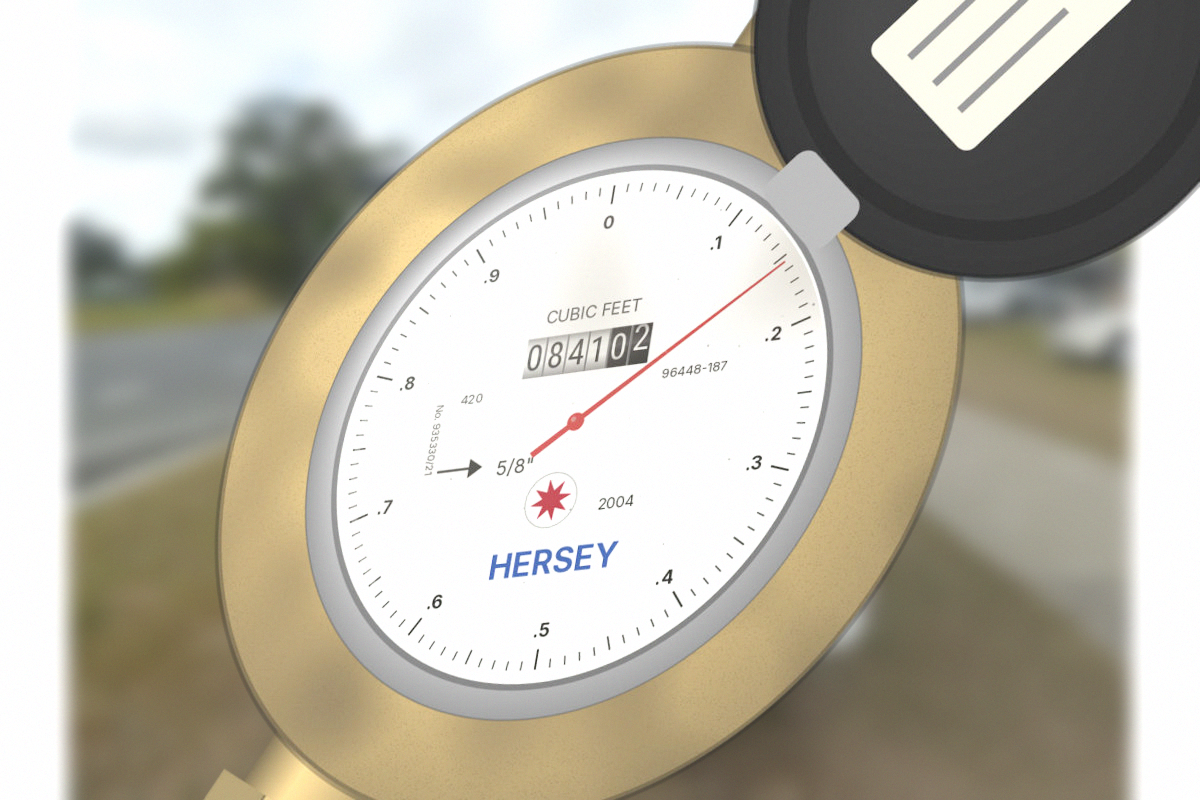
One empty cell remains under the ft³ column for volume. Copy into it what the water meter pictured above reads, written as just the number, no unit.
84102.15
